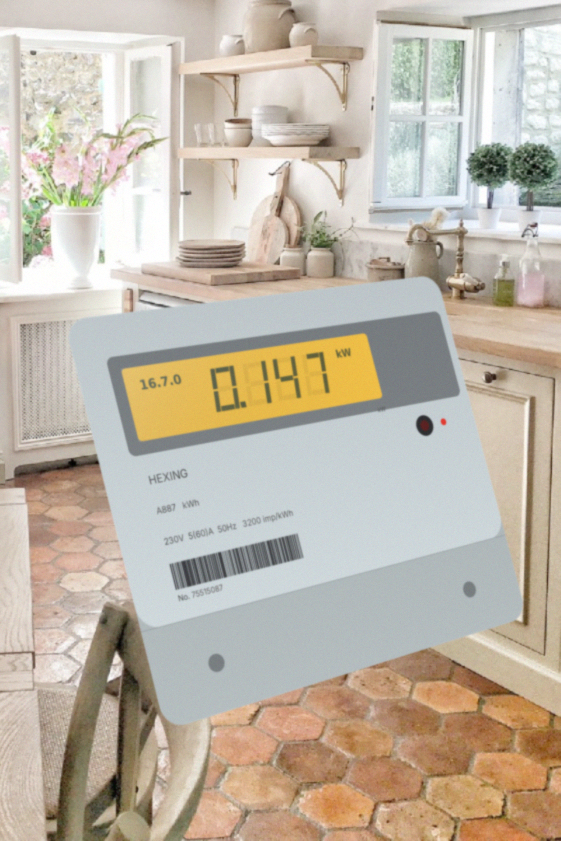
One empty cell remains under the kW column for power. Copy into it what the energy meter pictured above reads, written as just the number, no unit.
0.147
